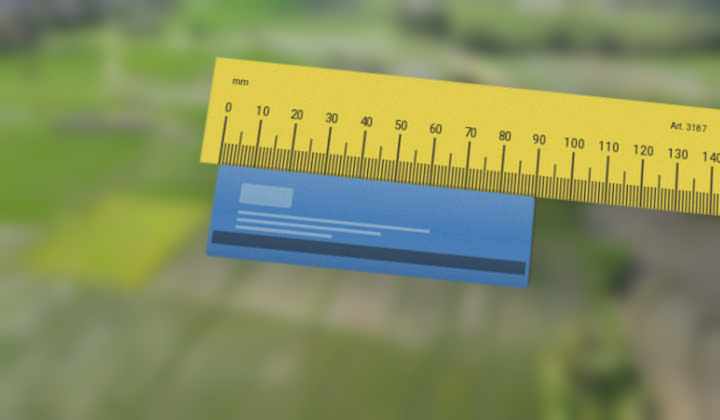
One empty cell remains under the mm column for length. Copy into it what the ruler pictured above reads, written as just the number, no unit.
90
